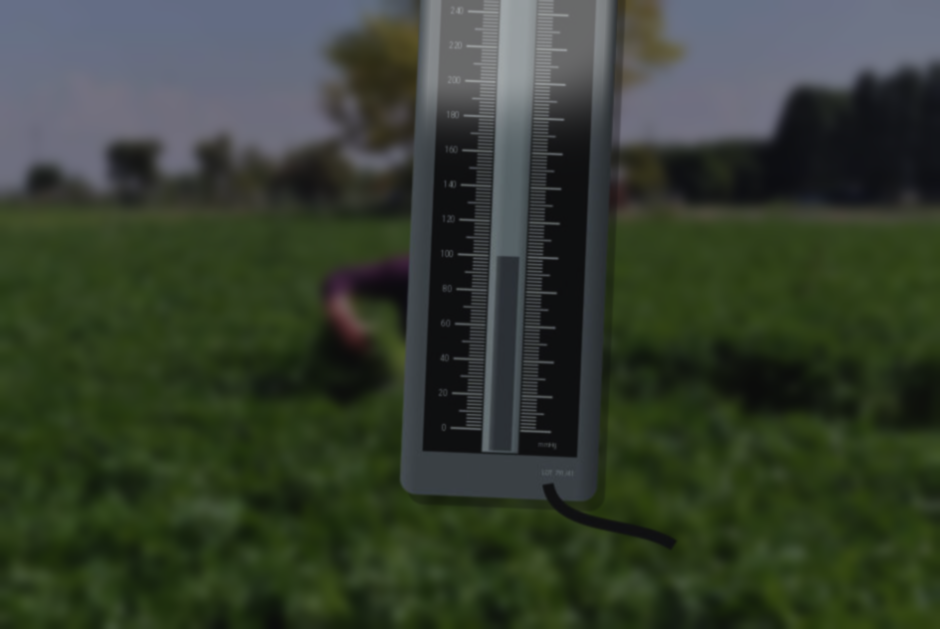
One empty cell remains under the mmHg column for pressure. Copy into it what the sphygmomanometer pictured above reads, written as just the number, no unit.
100
